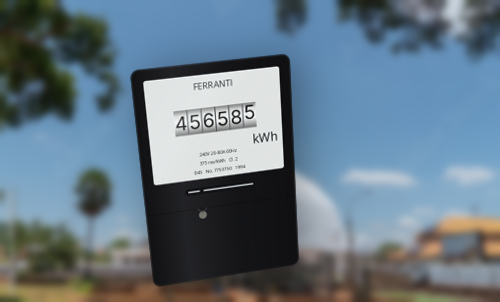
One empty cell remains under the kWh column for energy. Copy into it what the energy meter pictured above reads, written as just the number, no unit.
456585
